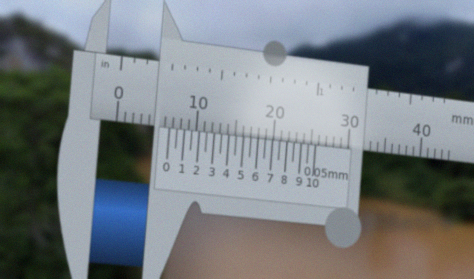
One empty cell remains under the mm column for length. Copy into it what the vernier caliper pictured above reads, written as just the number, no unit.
6.6
